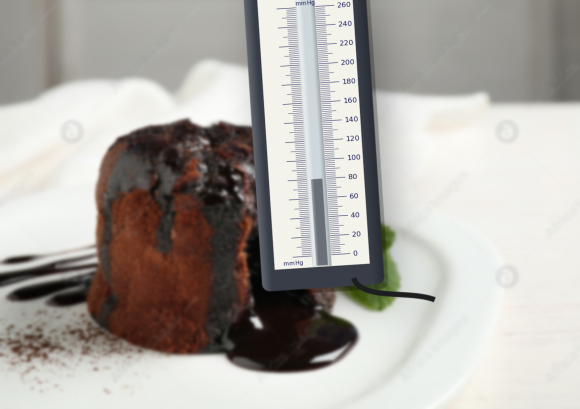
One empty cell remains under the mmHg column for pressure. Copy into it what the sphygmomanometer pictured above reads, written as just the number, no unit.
80
